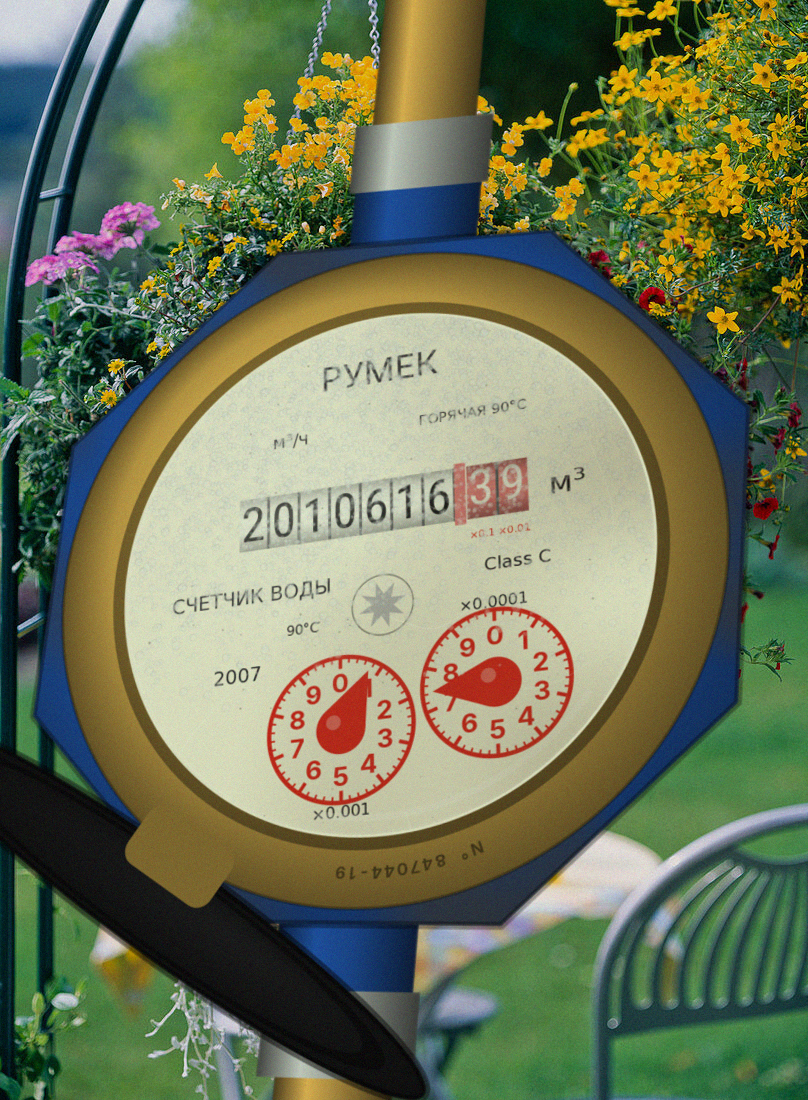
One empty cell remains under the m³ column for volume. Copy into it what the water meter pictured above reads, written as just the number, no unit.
2010616.3907
